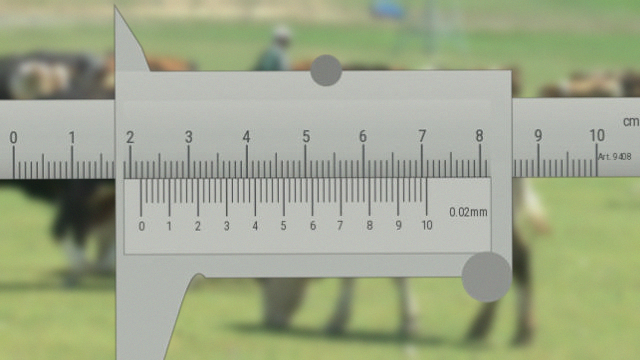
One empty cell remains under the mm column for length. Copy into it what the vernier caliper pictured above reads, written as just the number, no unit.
21.8
